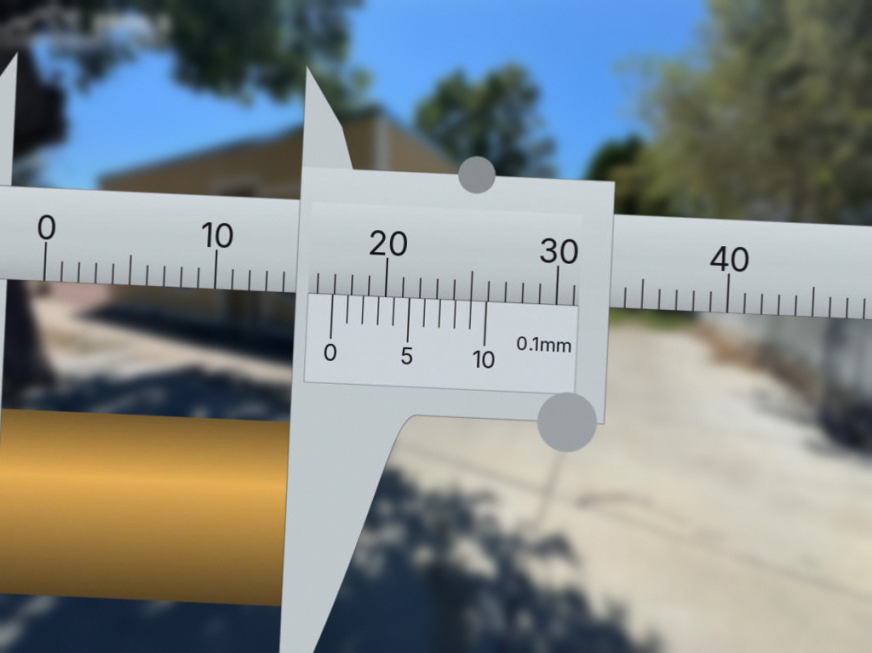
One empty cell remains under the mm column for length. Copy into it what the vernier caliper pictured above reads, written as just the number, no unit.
16.9
